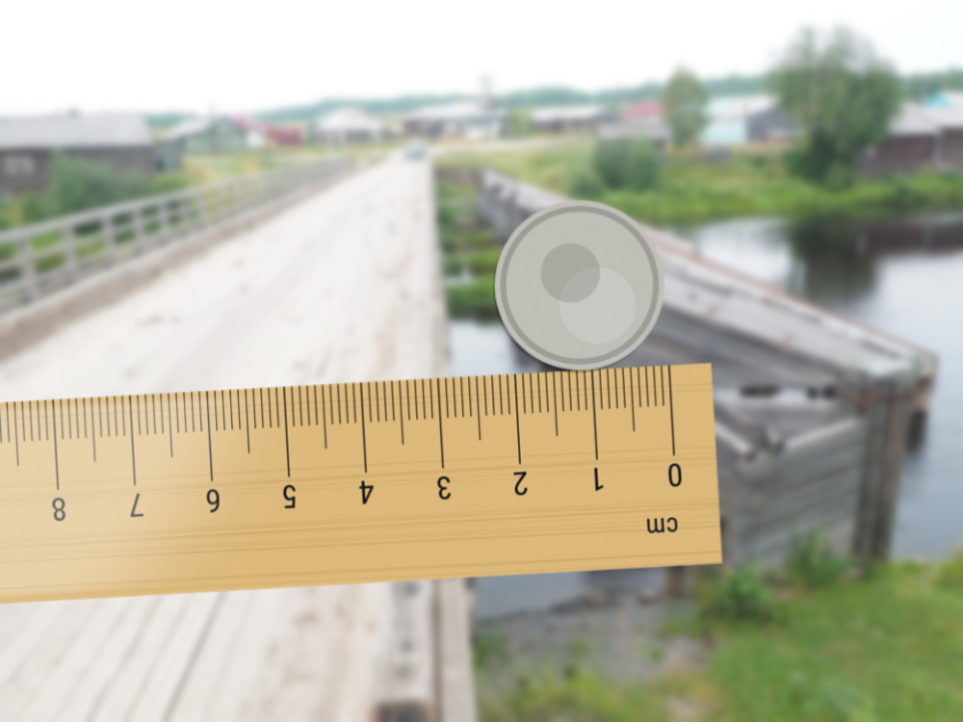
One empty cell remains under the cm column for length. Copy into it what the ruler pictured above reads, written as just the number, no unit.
2.2
